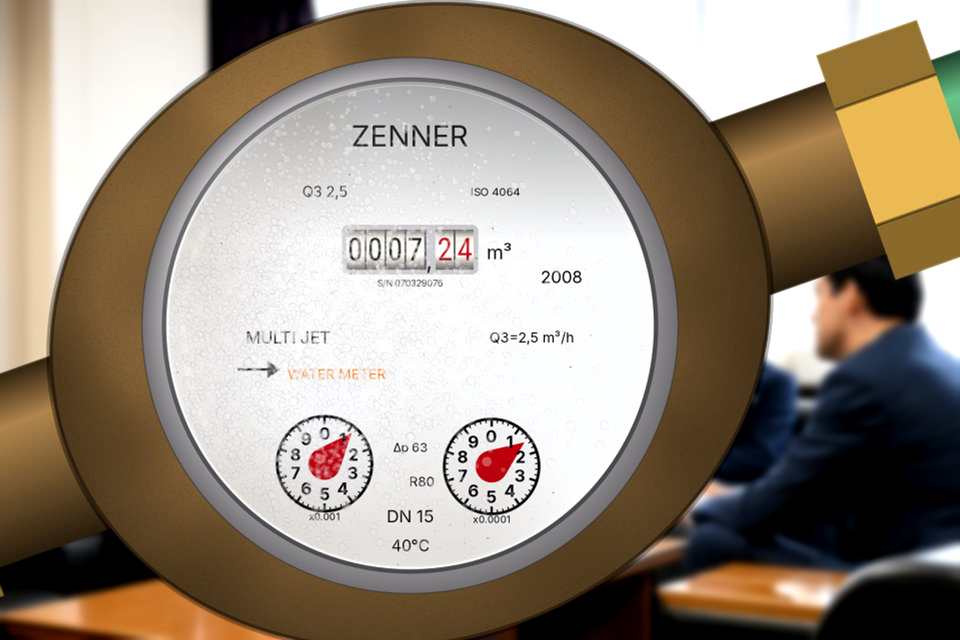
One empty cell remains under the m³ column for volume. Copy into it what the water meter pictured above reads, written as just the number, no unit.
7.2411
